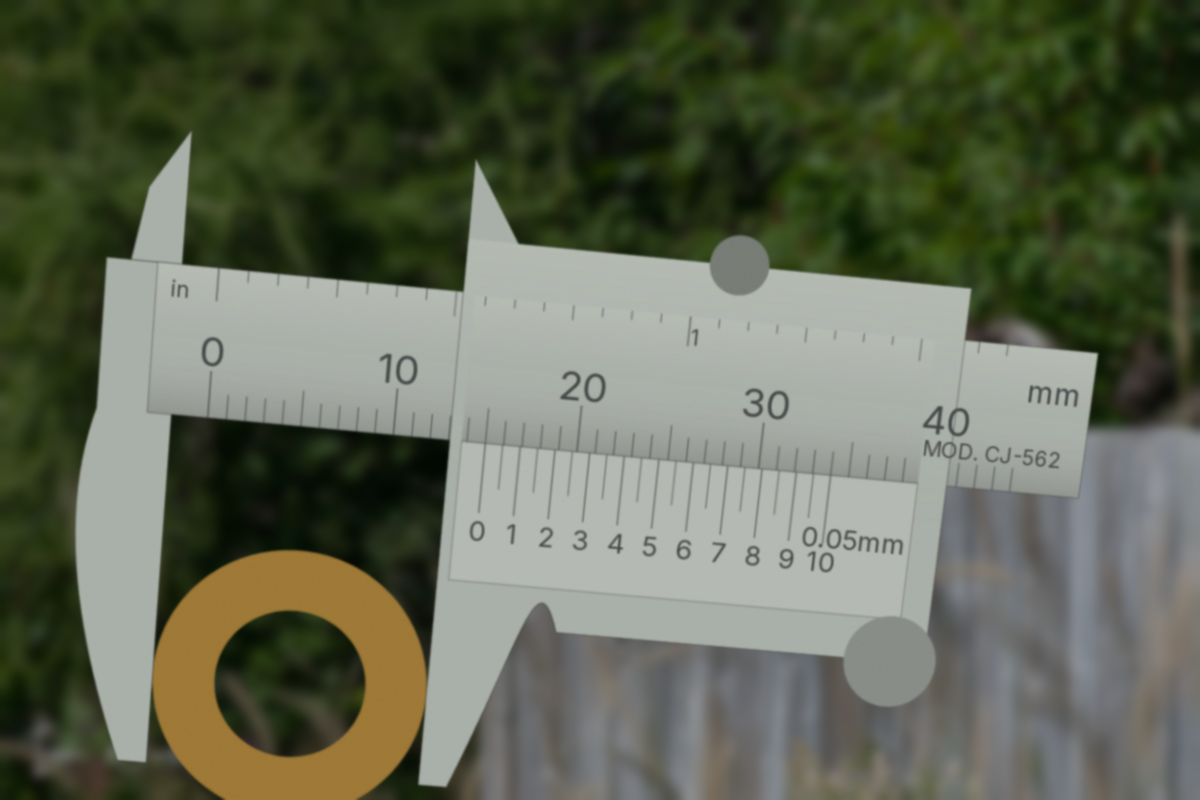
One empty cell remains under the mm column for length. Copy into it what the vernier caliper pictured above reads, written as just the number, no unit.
15.0
